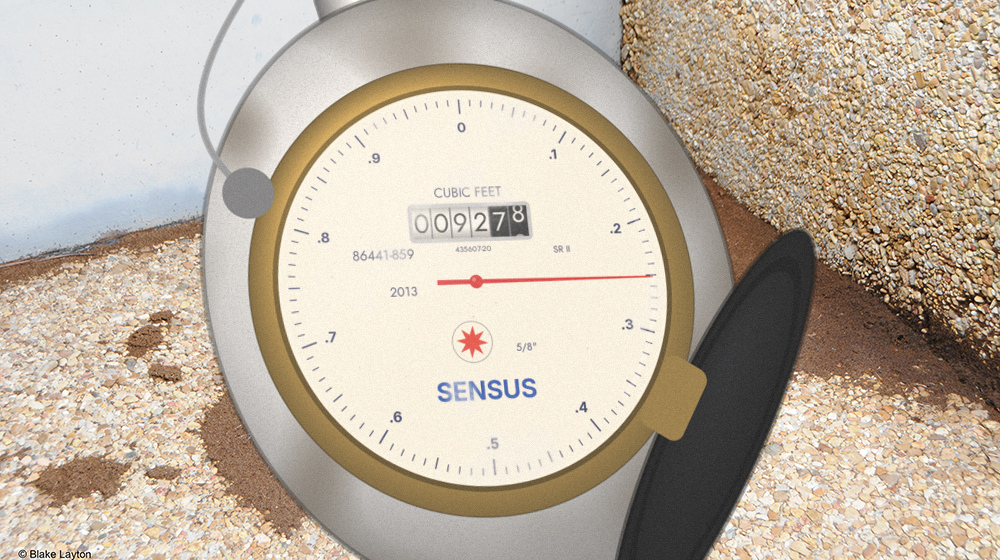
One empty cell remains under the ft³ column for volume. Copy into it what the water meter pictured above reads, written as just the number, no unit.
9278.25
